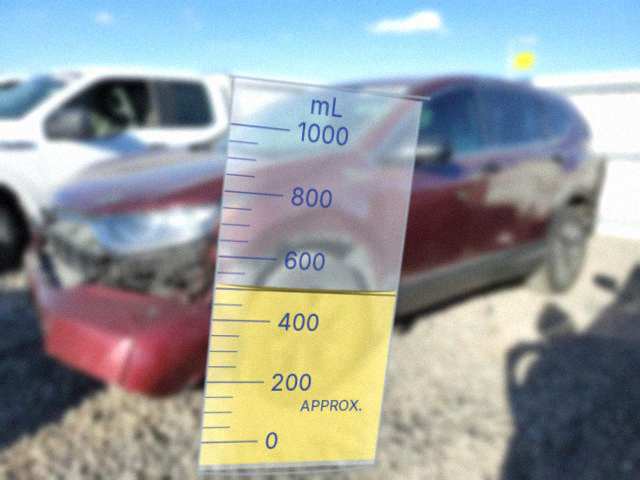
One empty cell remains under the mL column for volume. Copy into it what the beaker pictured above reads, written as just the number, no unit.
500
